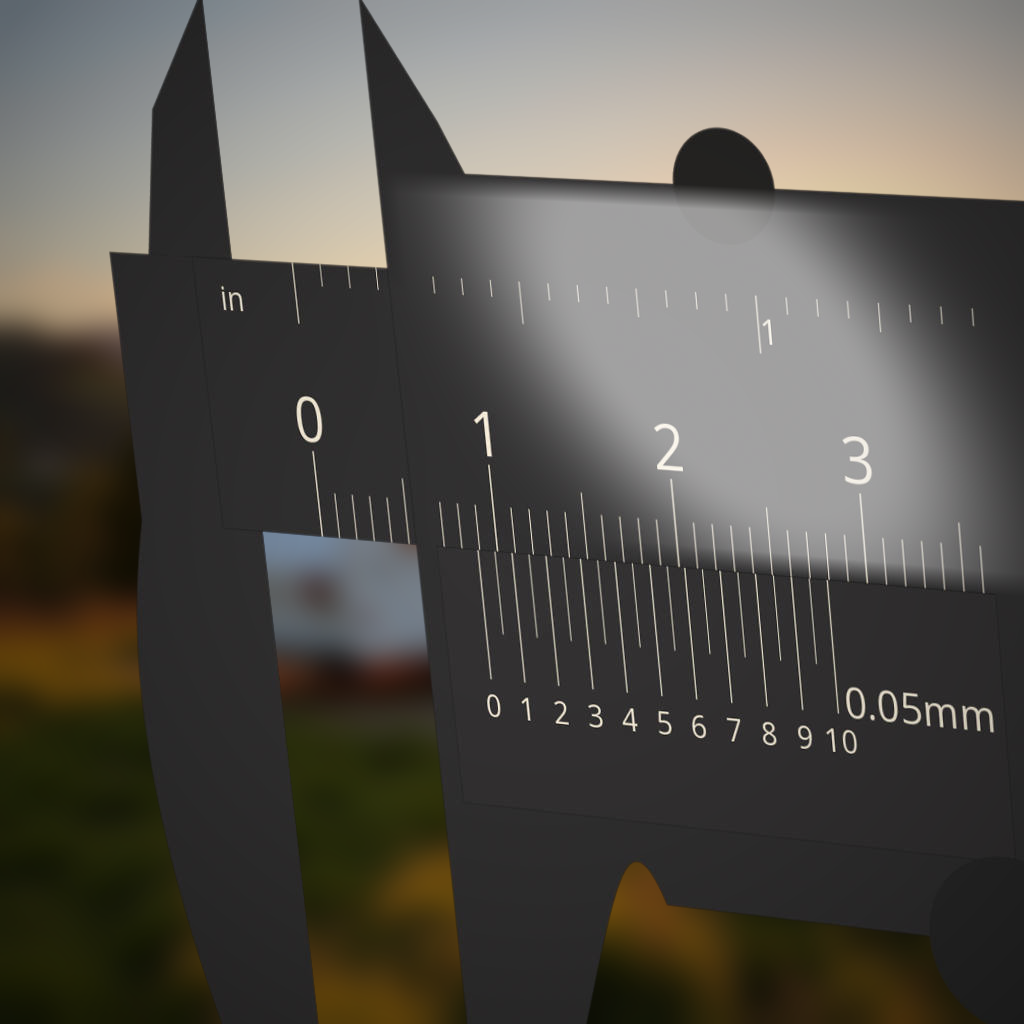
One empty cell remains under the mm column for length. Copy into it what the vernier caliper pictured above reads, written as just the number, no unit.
8.9
